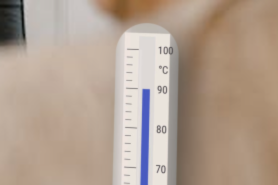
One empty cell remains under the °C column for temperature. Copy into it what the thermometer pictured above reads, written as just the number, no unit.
90
